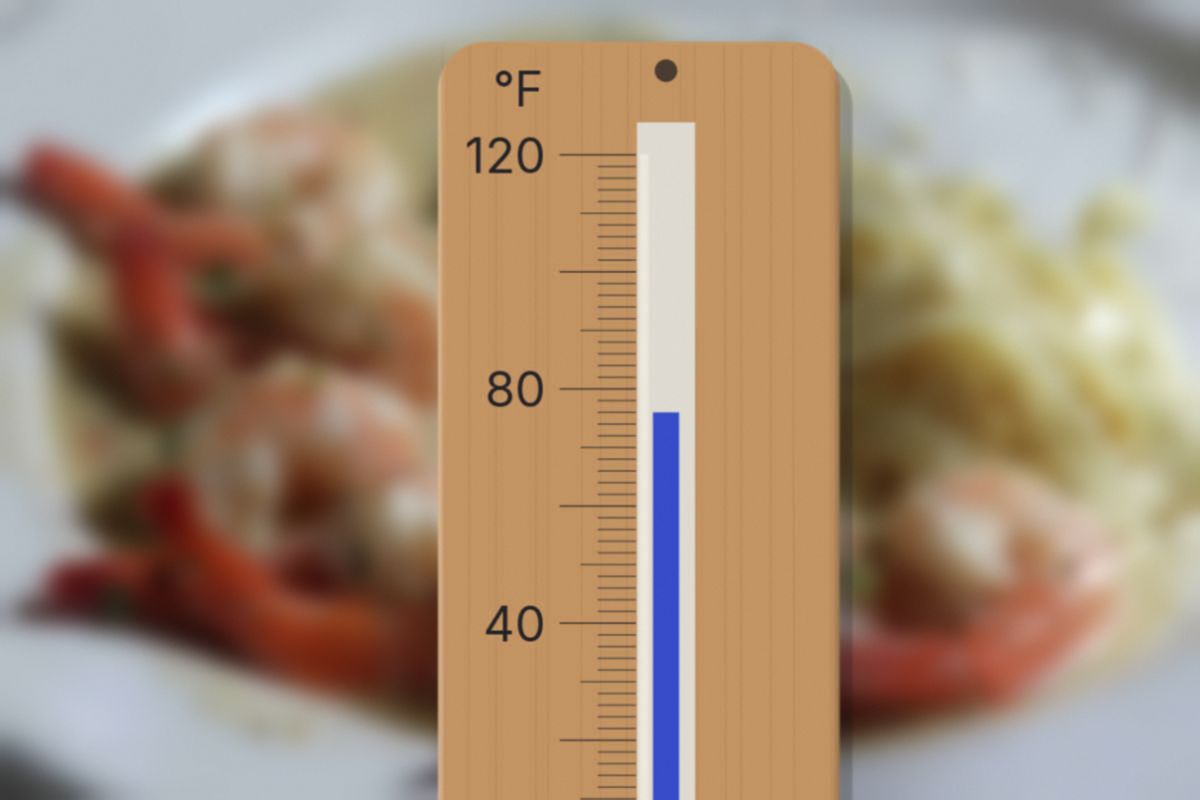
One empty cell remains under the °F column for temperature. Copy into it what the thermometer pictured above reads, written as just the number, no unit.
76
